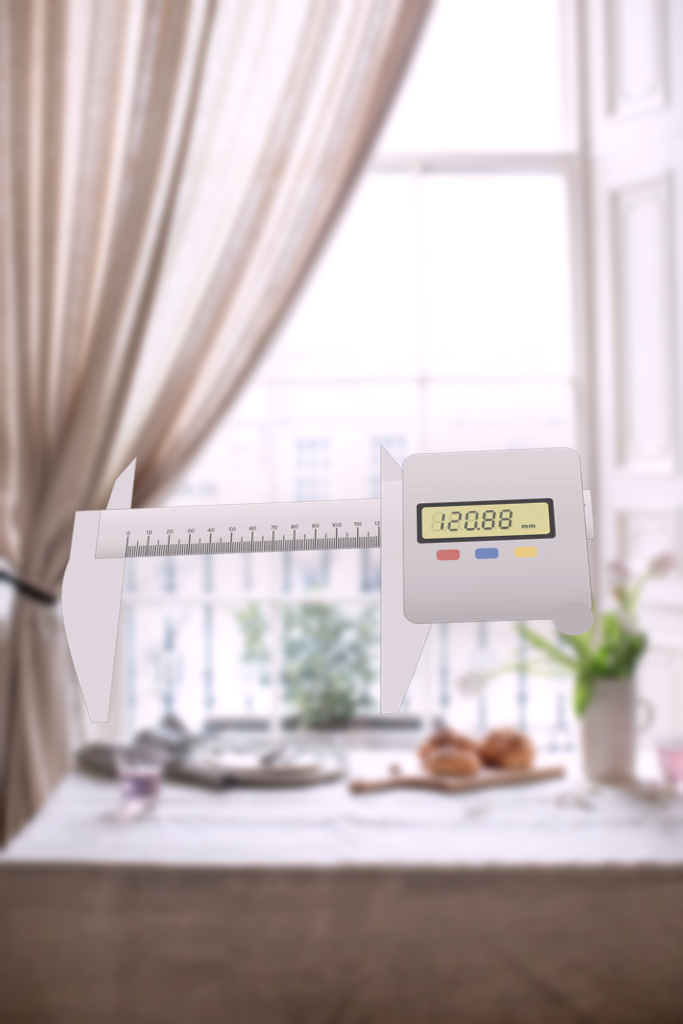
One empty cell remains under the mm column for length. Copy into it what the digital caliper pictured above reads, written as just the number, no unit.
120.88
